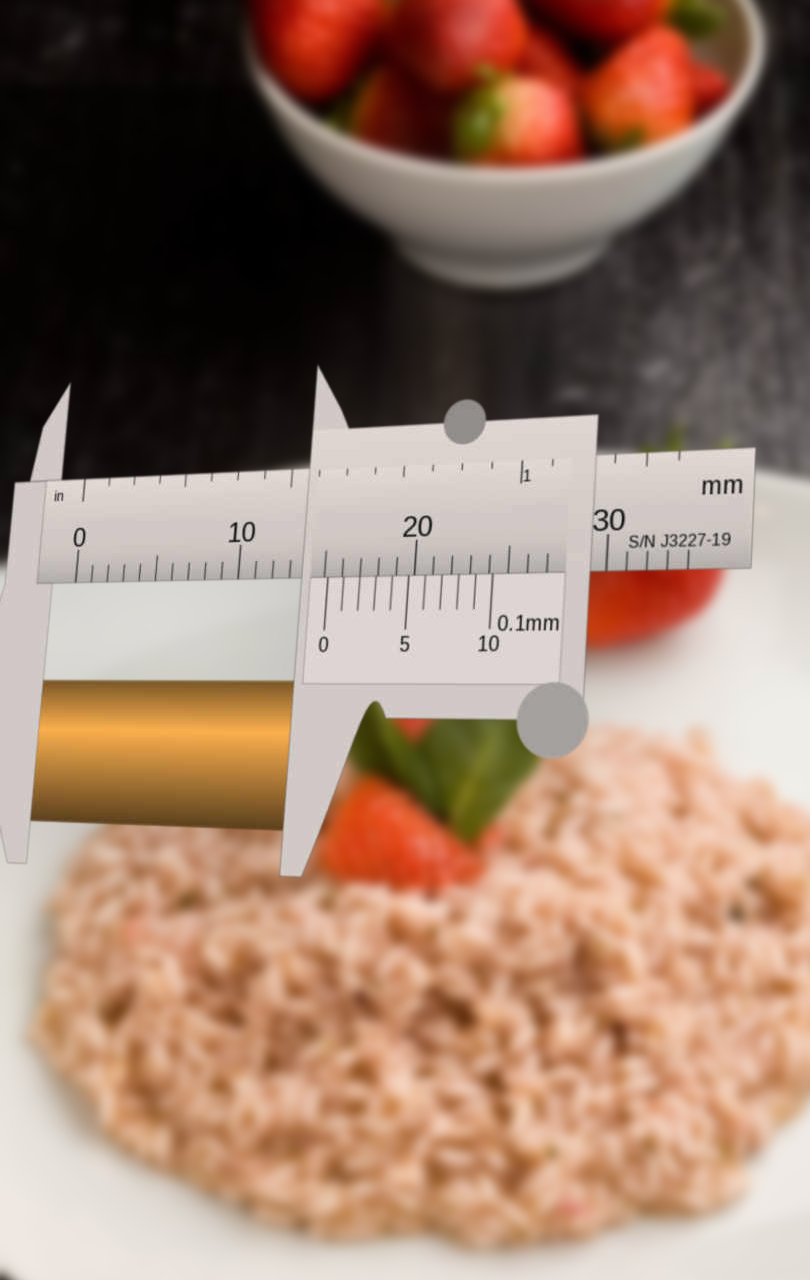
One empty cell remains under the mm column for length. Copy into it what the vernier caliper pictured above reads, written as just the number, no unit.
15.2
